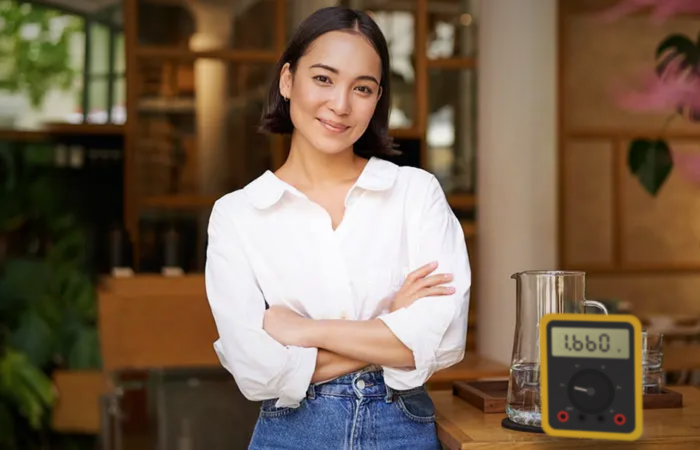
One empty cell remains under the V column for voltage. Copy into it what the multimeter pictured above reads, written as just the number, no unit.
1.660
